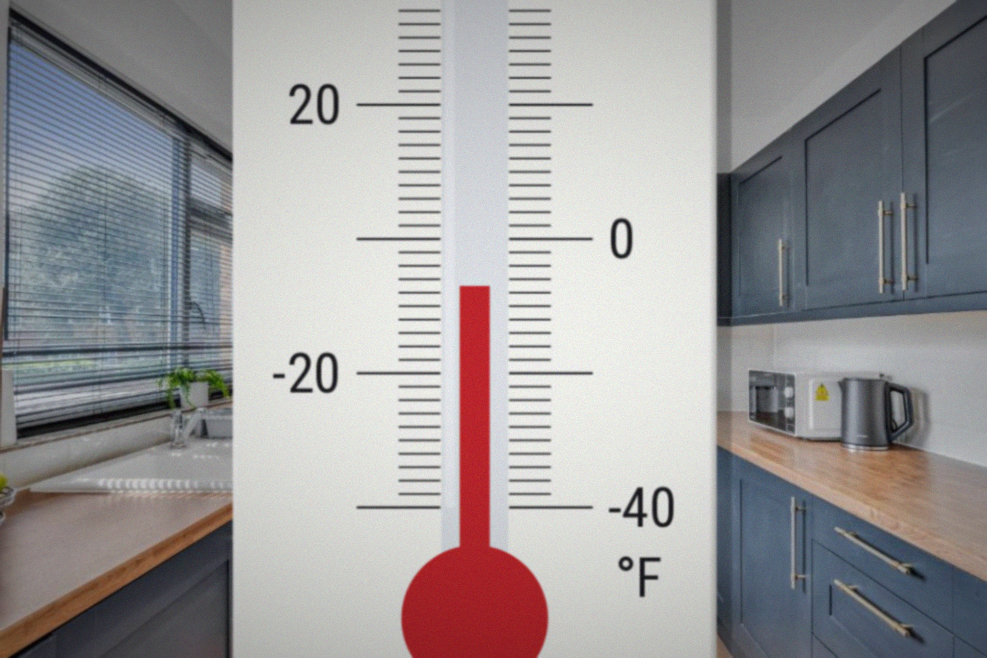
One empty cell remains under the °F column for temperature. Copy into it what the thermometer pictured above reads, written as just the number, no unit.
-7
